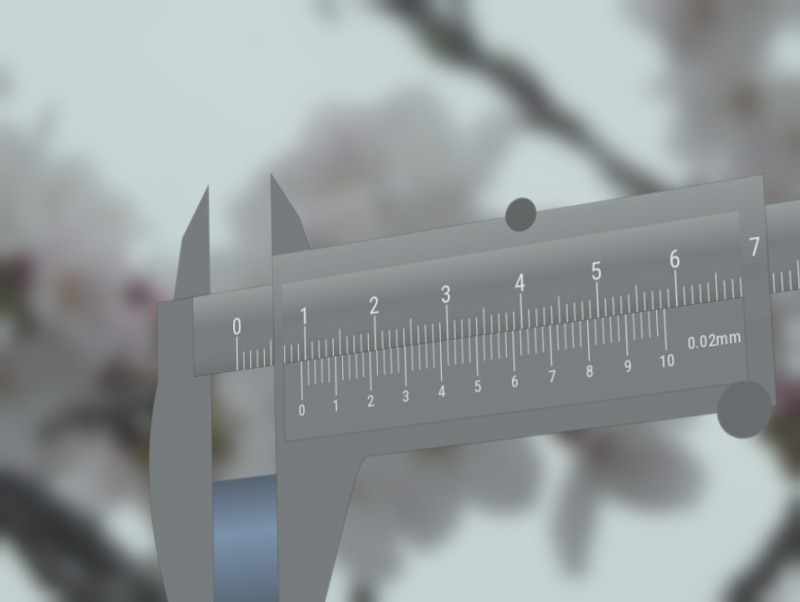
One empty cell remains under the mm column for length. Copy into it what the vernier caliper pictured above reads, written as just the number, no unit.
9.4
